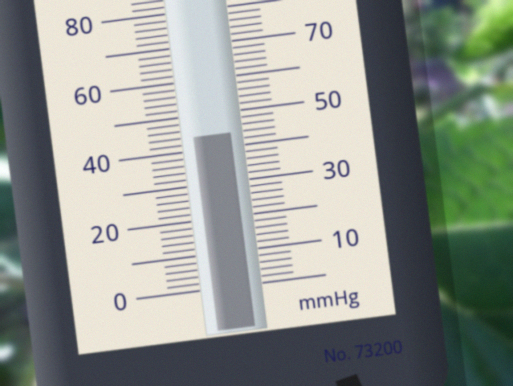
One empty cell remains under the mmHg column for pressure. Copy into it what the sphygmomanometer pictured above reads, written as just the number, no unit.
44
